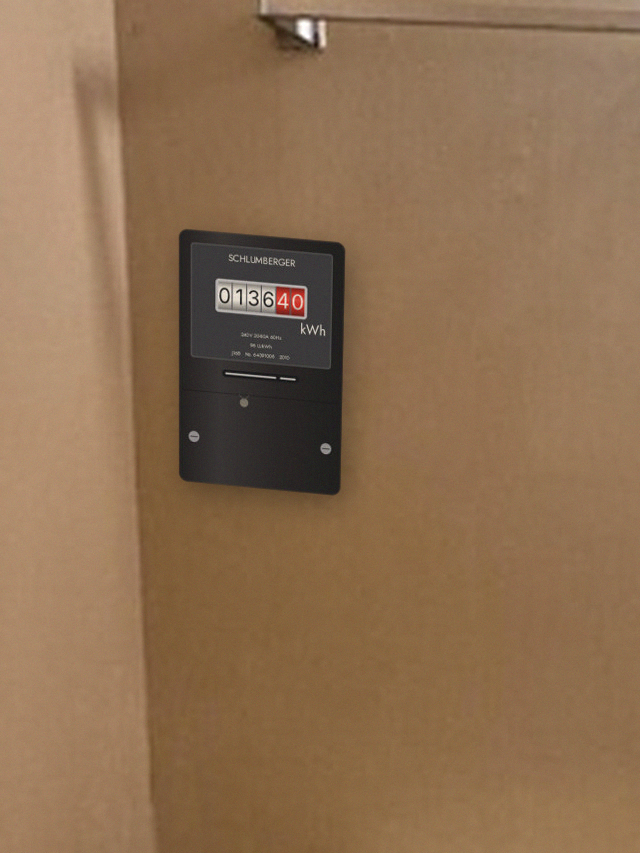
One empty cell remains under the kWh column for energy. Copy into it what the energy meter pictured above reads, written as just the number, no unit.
136.40
